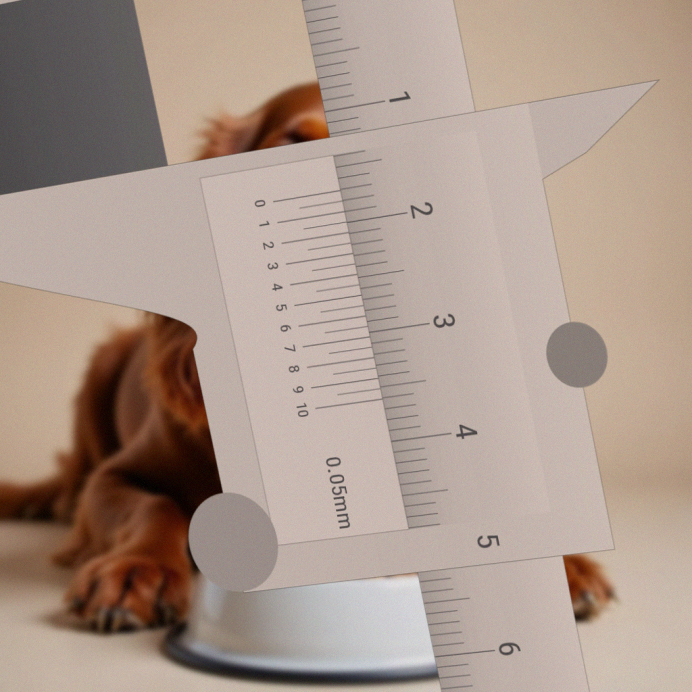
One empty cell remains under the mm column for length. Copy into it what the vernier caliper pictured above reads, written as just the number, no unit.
17.1
